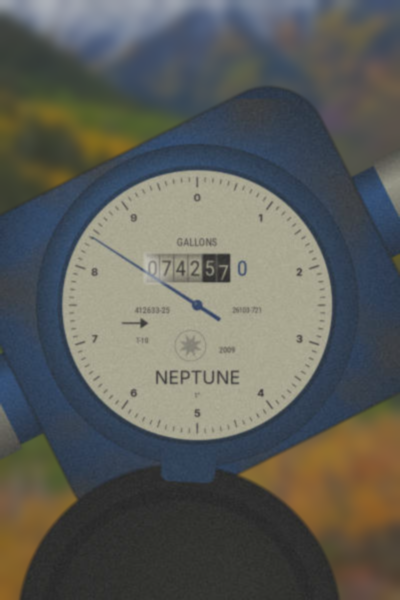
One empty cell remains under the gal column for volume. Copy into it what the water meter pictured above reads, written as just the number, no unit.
742568.4
